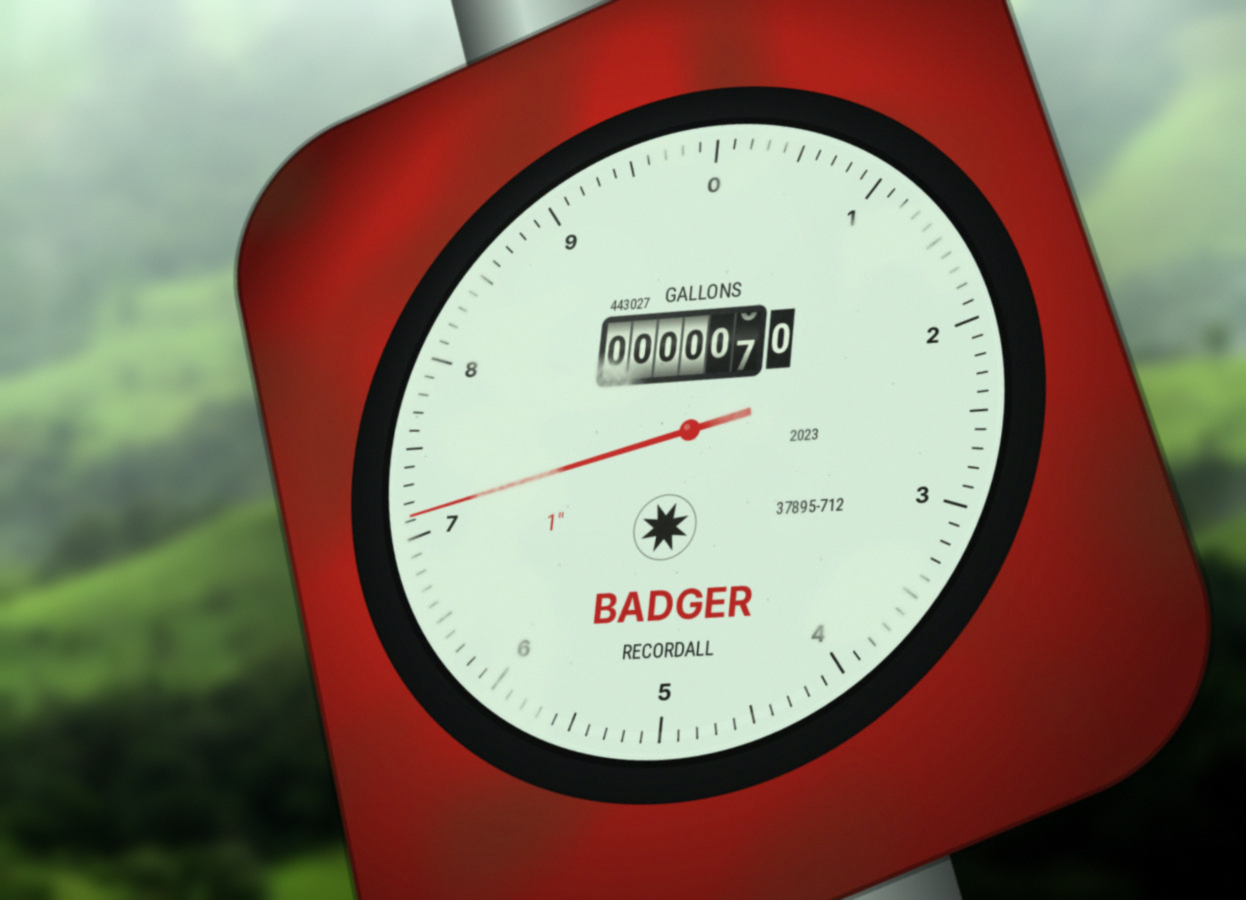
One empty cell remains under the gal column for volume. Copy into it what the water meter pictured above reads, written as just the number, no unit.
67.1
